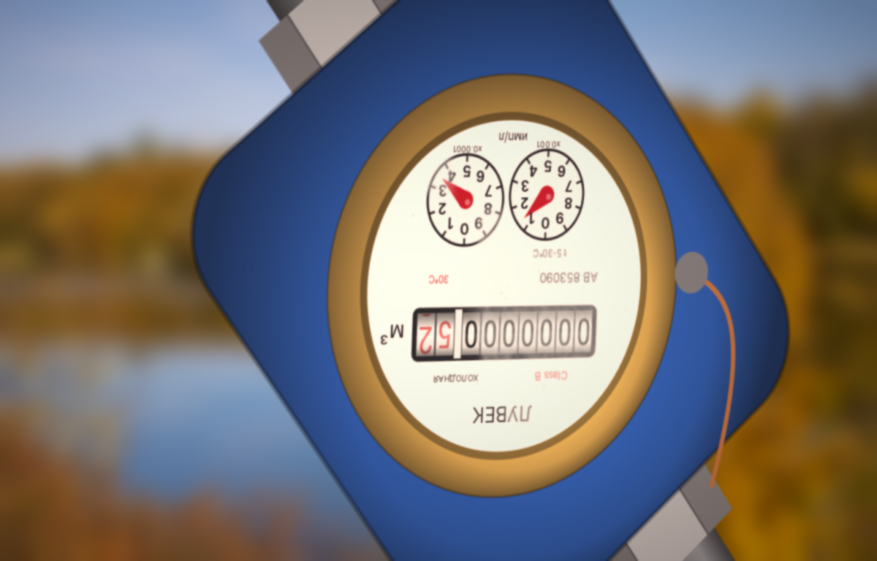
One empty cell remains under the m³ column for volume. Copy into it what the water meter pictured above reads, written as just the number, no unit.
0.5213
